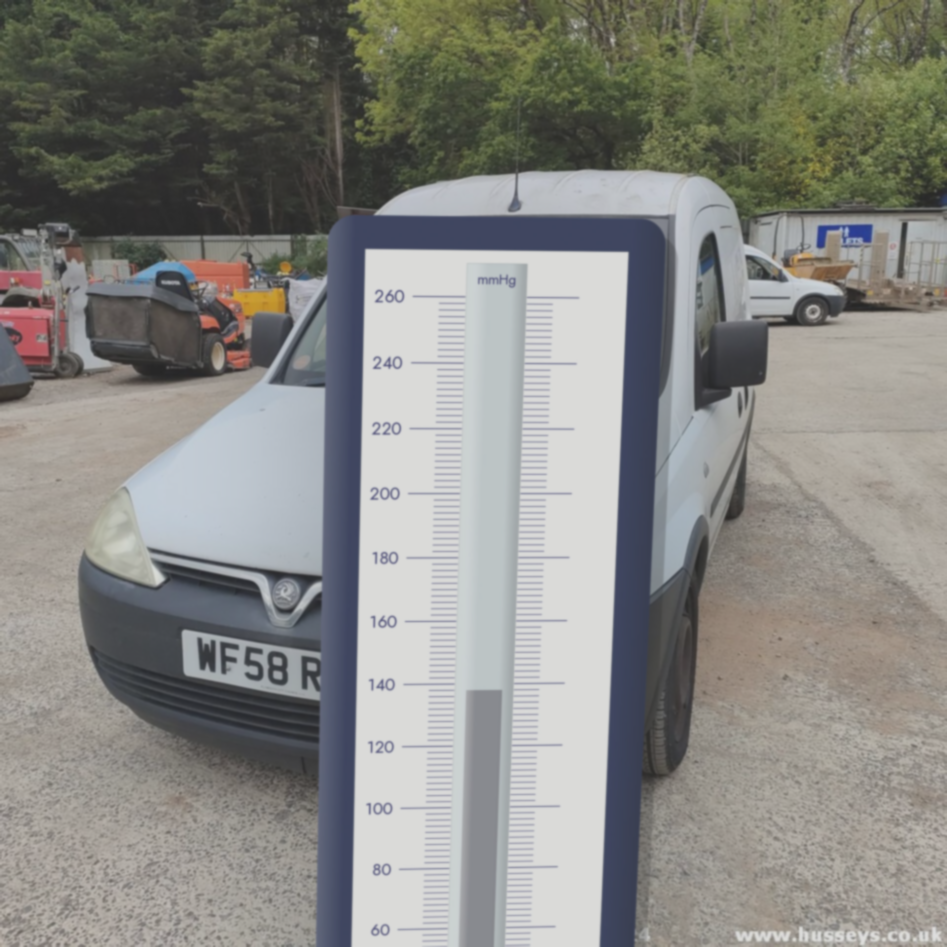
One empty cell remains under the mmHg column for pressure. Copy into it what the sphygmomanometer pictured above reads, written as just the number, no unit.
138
